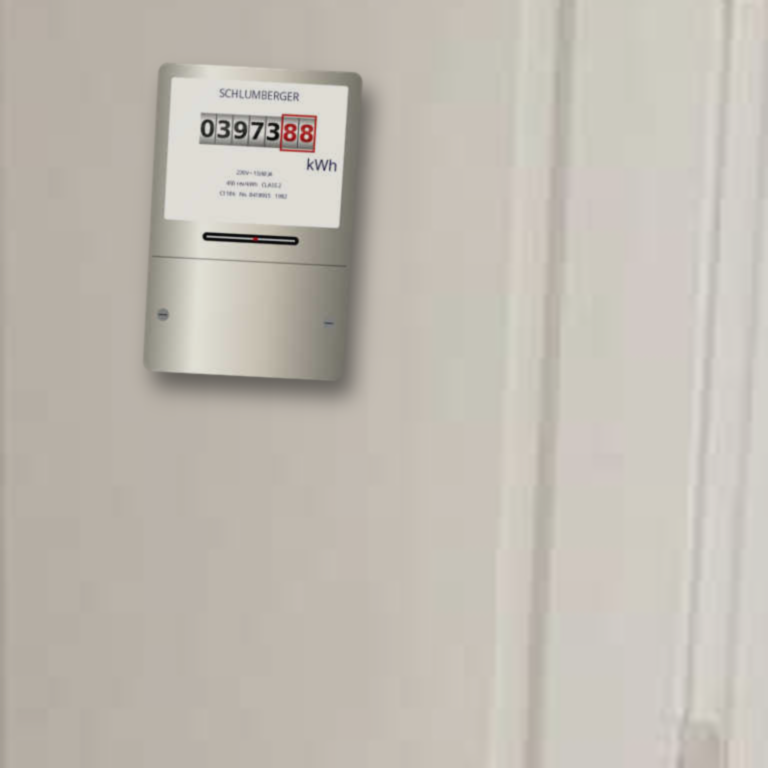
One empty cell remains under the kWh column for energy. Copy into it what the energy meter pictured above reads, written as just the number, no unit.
3973.88
